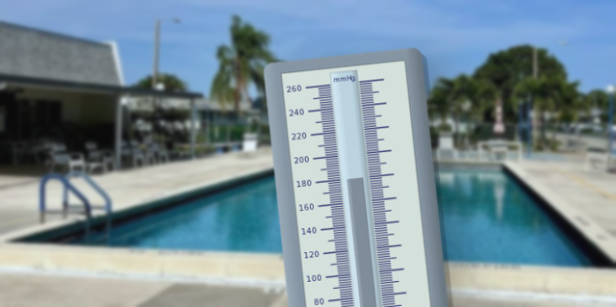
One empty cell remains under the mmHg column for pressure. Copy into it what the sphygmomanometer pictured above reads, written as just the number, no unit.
180
